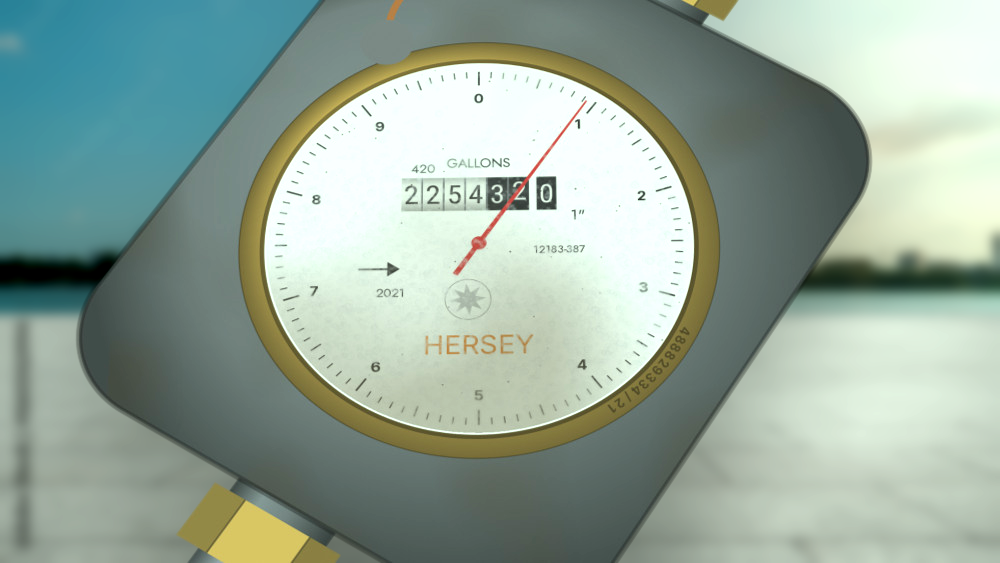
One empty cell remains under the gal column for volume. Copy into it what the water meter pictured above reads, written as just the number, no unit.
2254320.9
